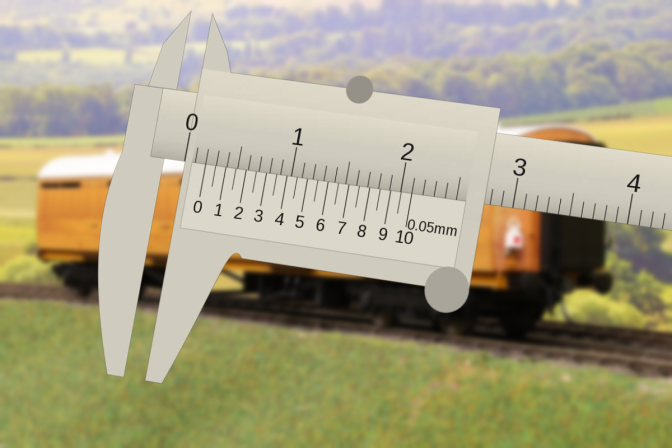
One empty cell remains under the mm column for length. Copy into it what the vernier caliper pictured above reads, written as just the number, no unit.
2.0
